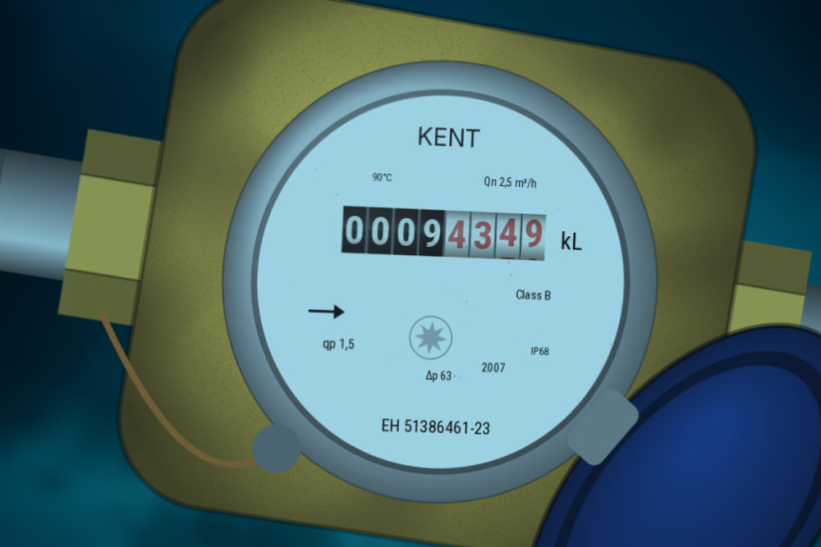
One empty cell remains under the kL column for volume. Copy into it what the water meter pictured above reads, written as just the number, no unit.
9.4349
